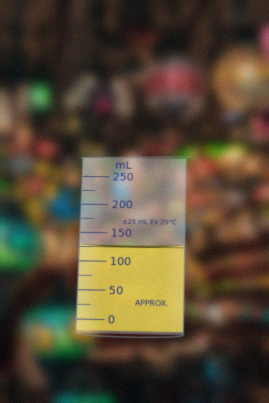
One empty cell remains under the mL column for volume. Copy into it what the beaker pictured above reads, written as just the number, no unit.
125
